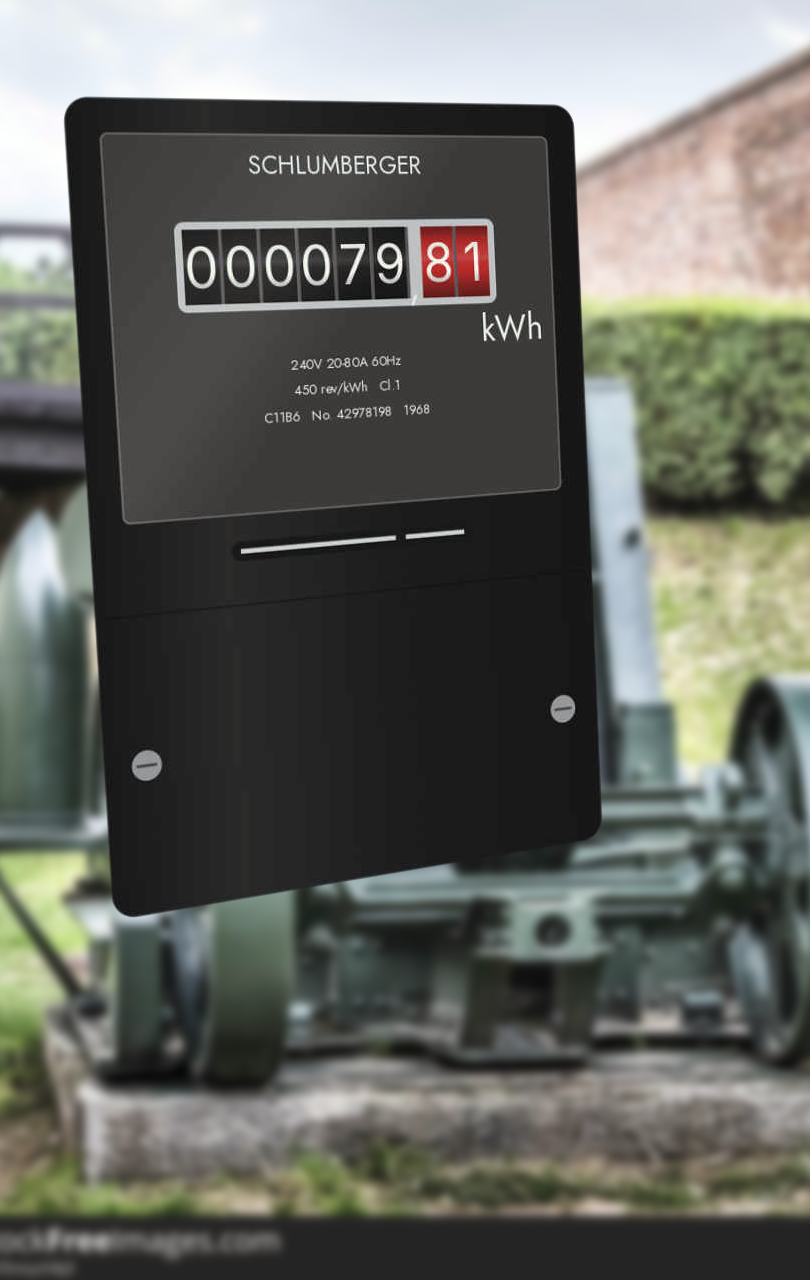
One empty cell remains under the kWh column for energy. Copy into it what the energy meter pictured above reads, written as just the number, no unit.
79.81
